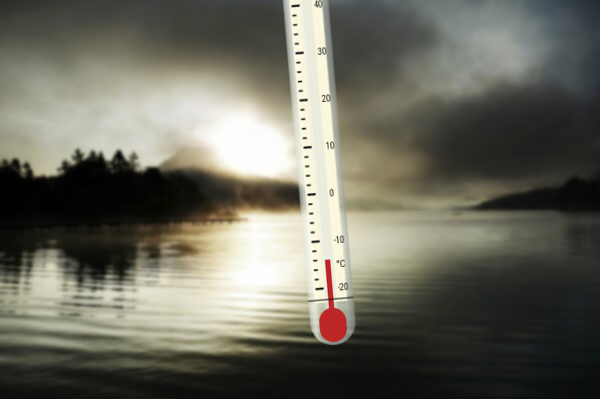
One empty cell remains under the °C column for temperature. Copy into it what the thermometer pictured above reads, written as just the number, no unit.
-14
